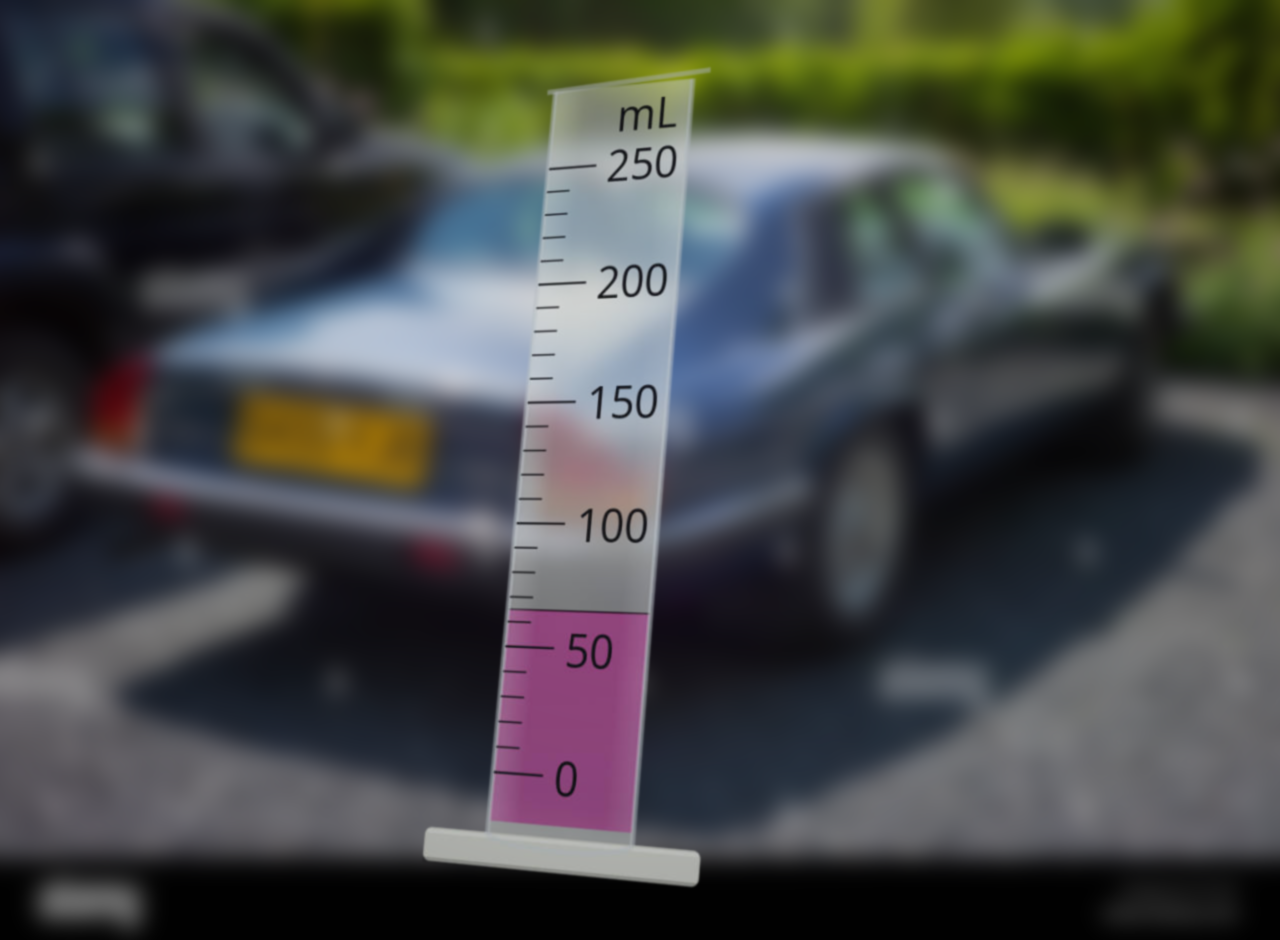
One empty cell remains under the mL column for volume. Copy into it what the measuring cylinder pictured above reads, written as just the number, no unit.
65
